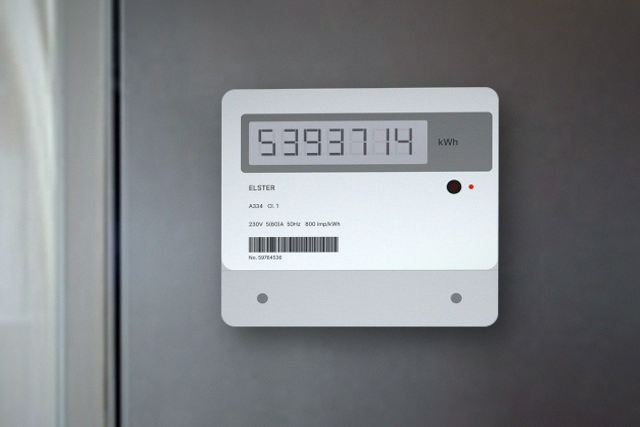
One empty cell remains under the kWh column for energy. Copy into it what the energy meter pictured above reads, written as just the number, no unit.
5393714
